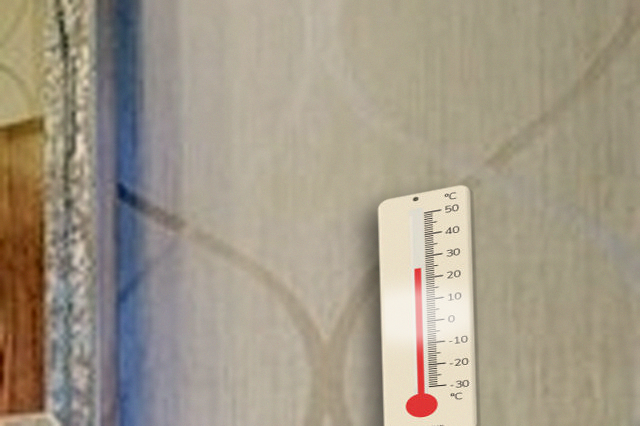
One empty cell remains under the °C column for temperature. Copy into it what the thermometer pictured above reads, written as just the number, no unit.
25
